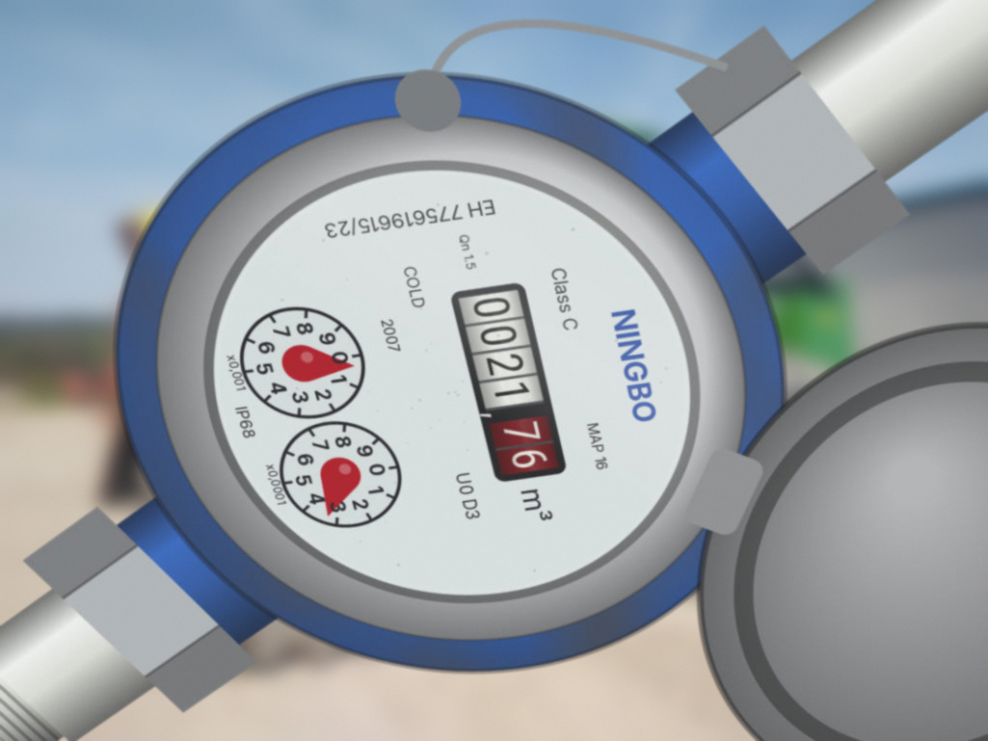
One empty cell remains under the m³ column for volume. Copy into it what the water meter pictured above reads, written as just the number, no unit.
21.7603
